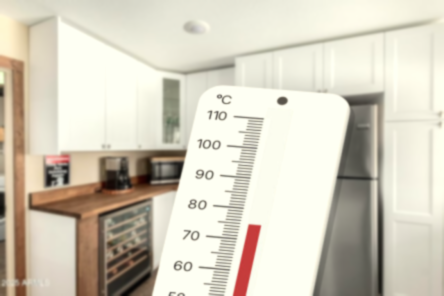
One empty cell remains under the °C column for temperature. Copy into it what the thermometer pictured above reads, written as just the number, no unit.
75
